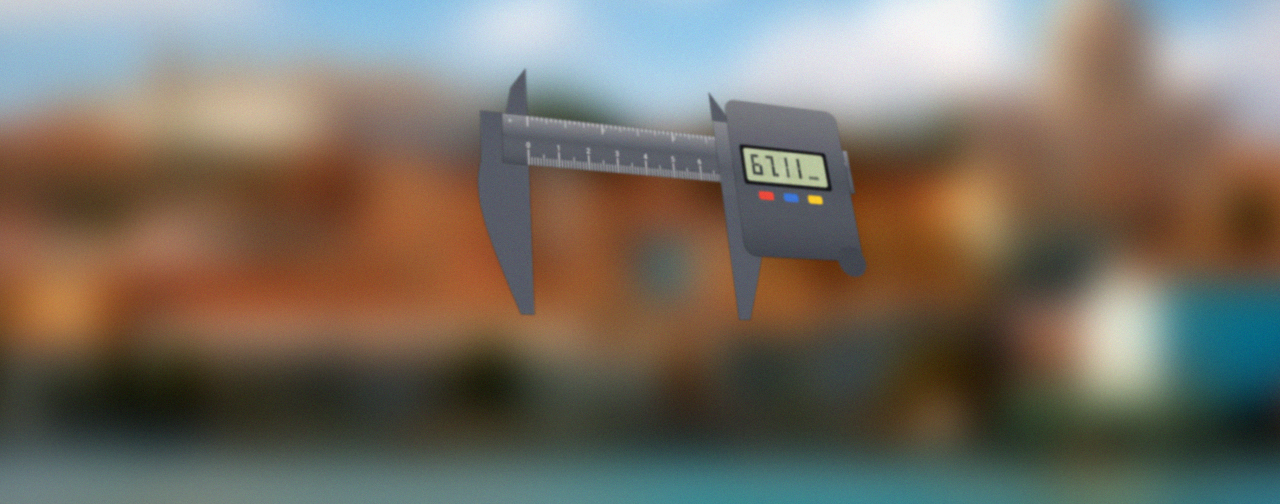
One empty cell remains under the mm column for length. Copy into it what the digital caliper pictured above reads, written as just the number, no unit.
67.11
